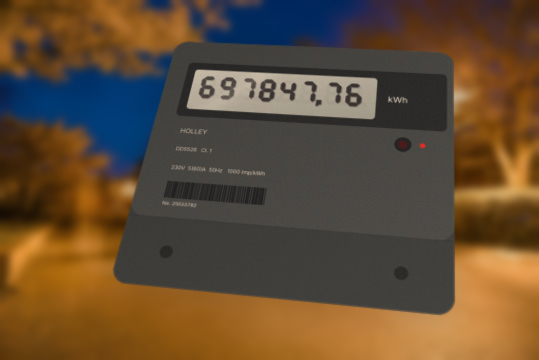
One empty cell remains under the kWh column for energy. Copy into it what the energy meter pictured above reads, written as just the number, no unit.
697847.76
